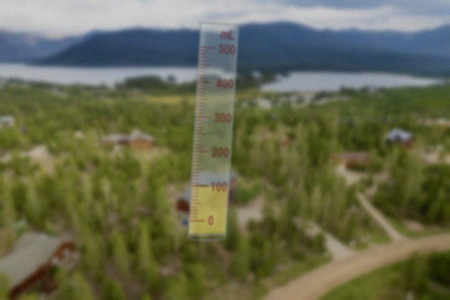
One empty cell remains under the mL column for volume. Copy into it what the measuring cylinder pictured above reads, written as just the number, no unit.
100
